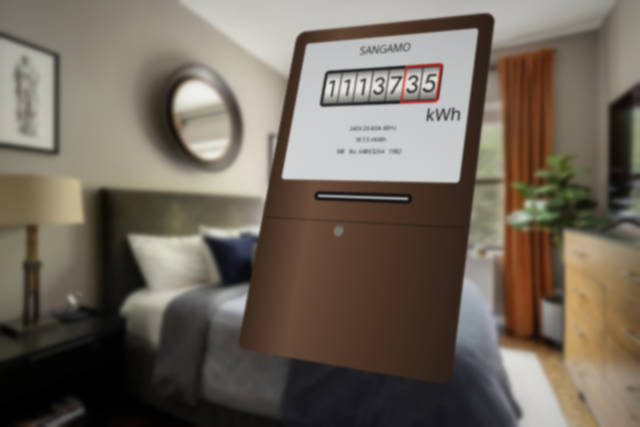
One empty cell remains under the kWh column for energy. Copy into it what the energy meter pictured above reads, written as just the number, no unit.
11137.35
